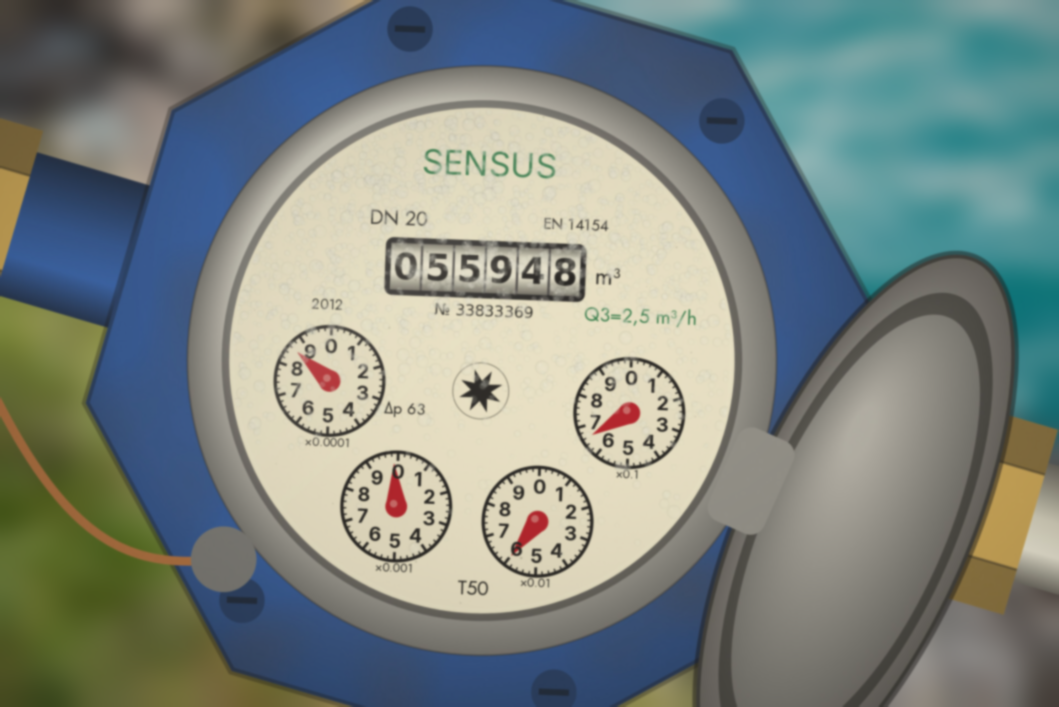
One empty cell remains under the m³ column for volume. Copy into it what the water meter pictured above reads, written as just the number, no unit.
55948.6598
